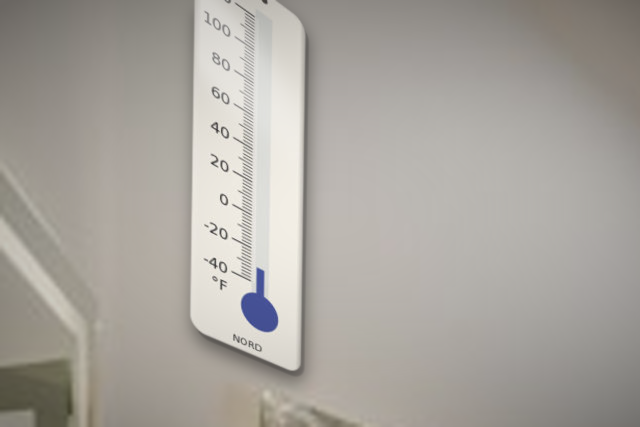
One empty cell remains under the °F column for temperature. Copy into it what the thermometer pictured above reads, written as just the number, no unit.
-30
